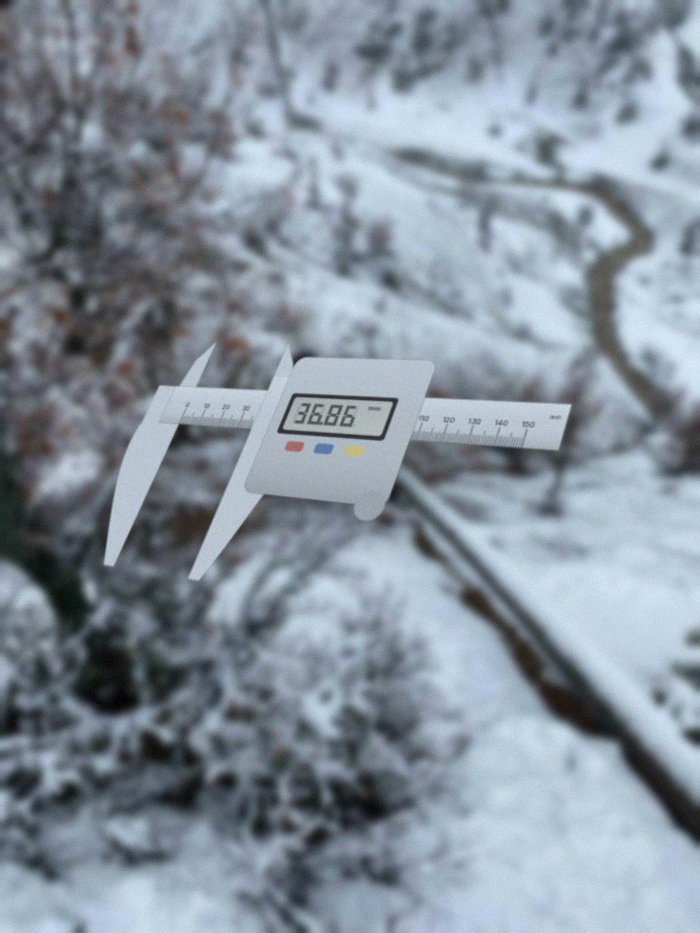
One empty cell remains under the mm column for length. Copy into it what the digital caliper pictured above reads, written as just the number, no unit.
36.86
